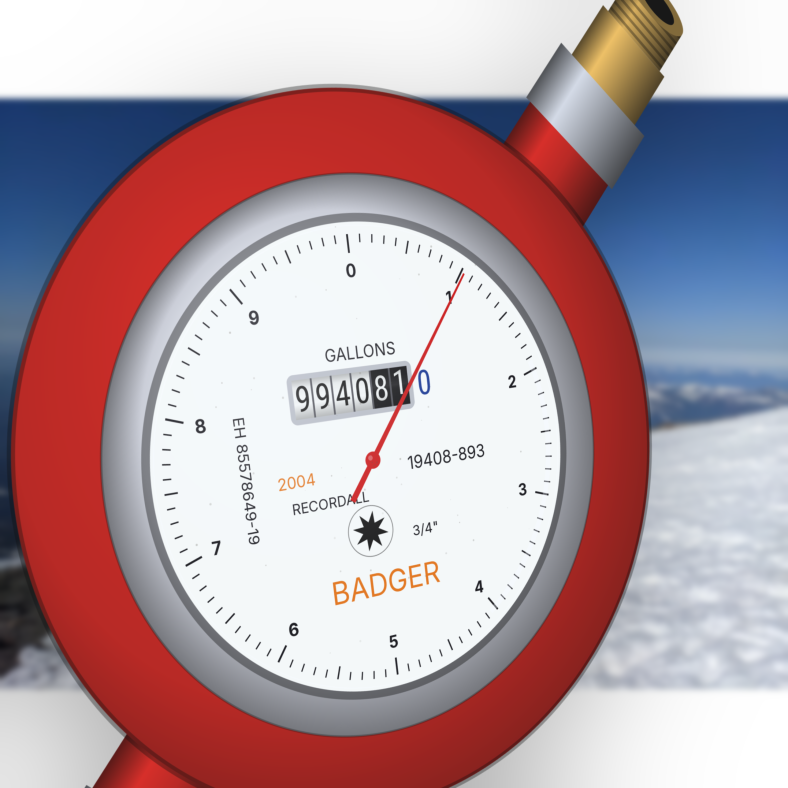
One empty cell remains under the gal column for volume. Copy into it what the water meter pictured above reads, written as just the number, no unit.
9940811.0
